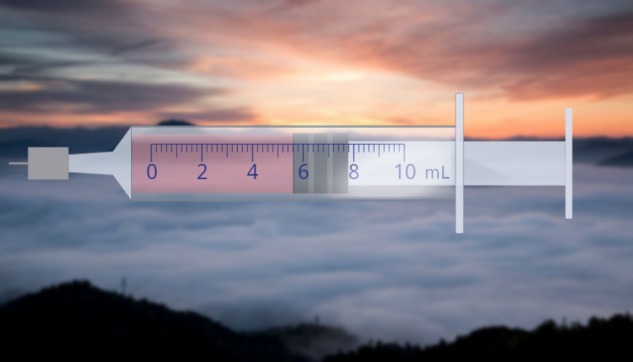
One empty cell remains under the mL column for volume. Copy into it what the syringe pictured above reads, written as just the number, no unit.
5.6
